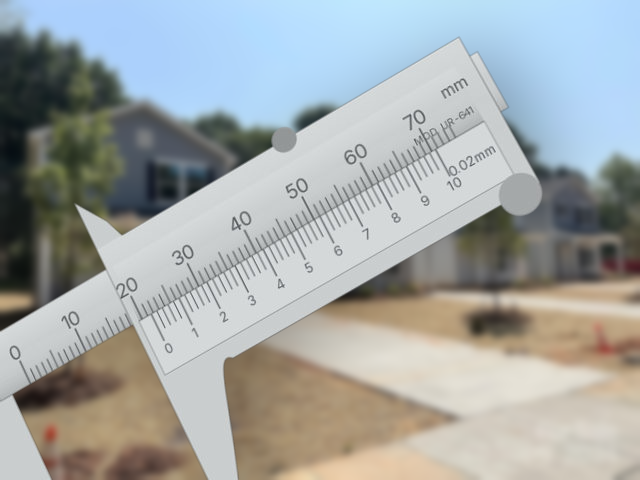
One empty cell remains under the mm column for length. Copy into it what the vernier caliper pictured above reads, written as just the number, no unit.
21.6
